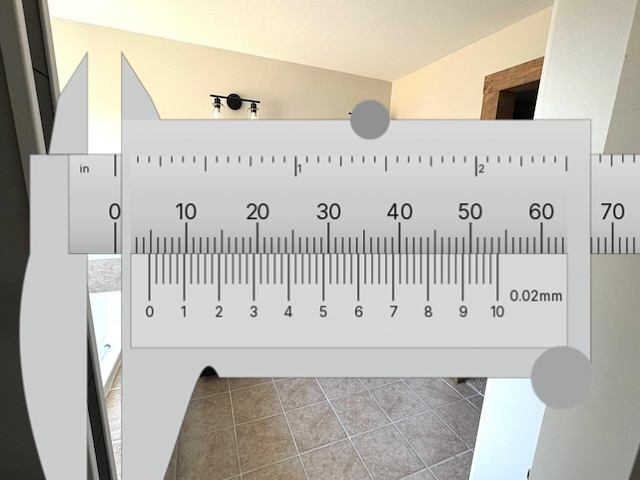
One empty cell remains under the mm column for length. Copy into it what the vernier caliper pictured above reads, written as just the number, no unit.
4.8
